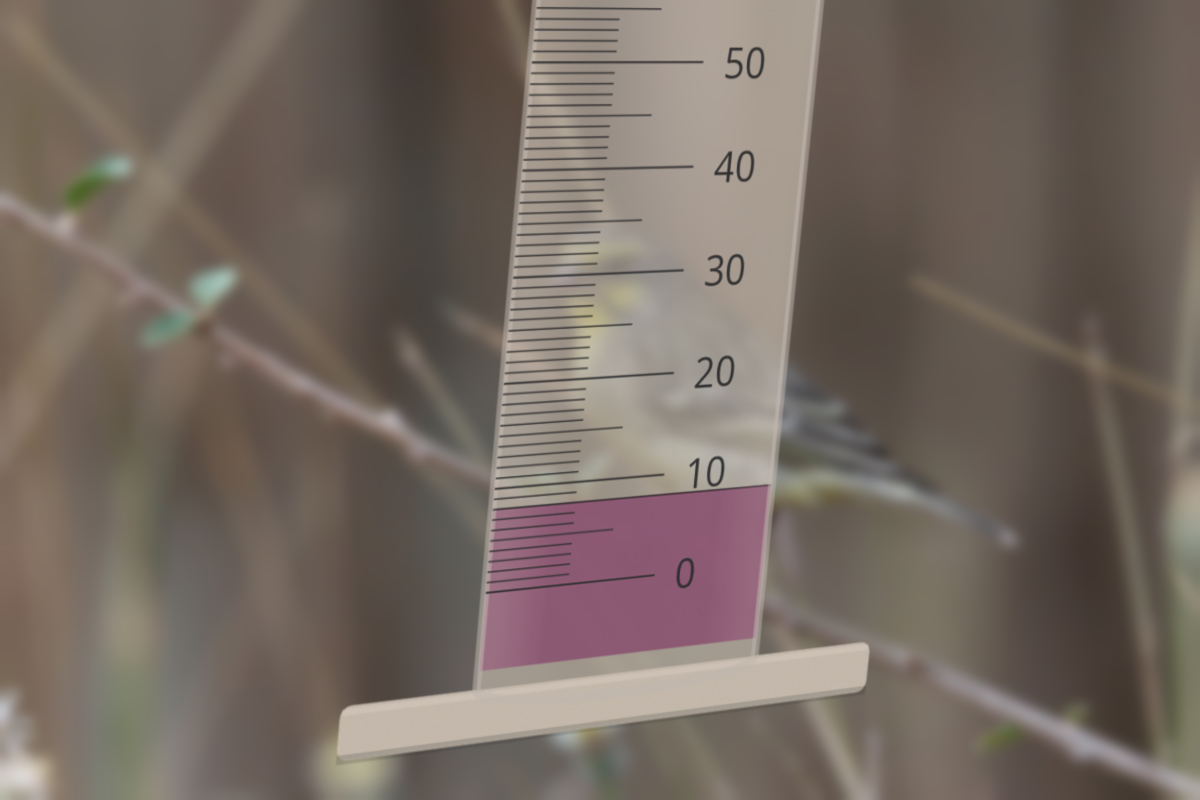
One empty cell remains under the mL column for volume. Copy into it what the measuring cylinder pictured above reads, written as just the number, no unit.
8
